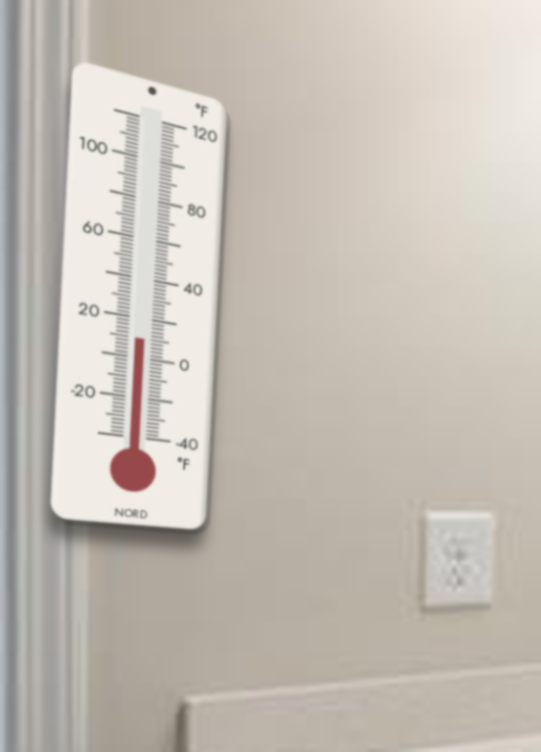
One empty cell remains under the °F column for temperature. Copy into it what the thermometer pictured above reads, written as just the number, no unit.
10
